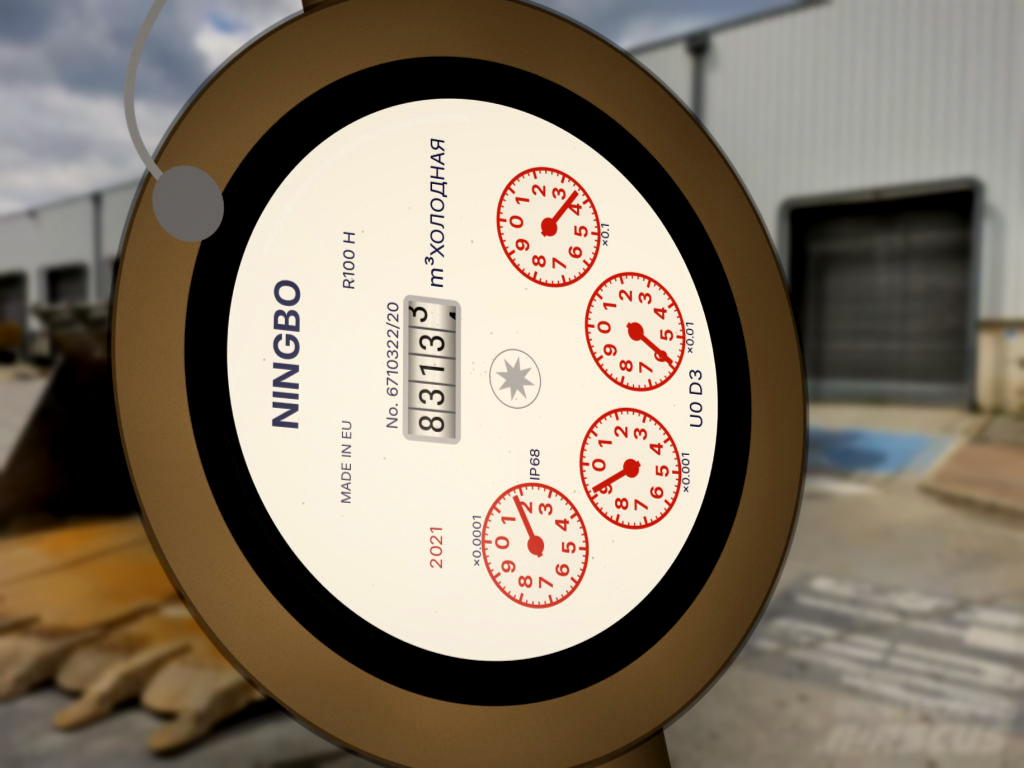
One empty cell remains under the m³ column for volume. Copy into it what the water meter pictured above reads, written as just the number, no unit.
83133.3591
